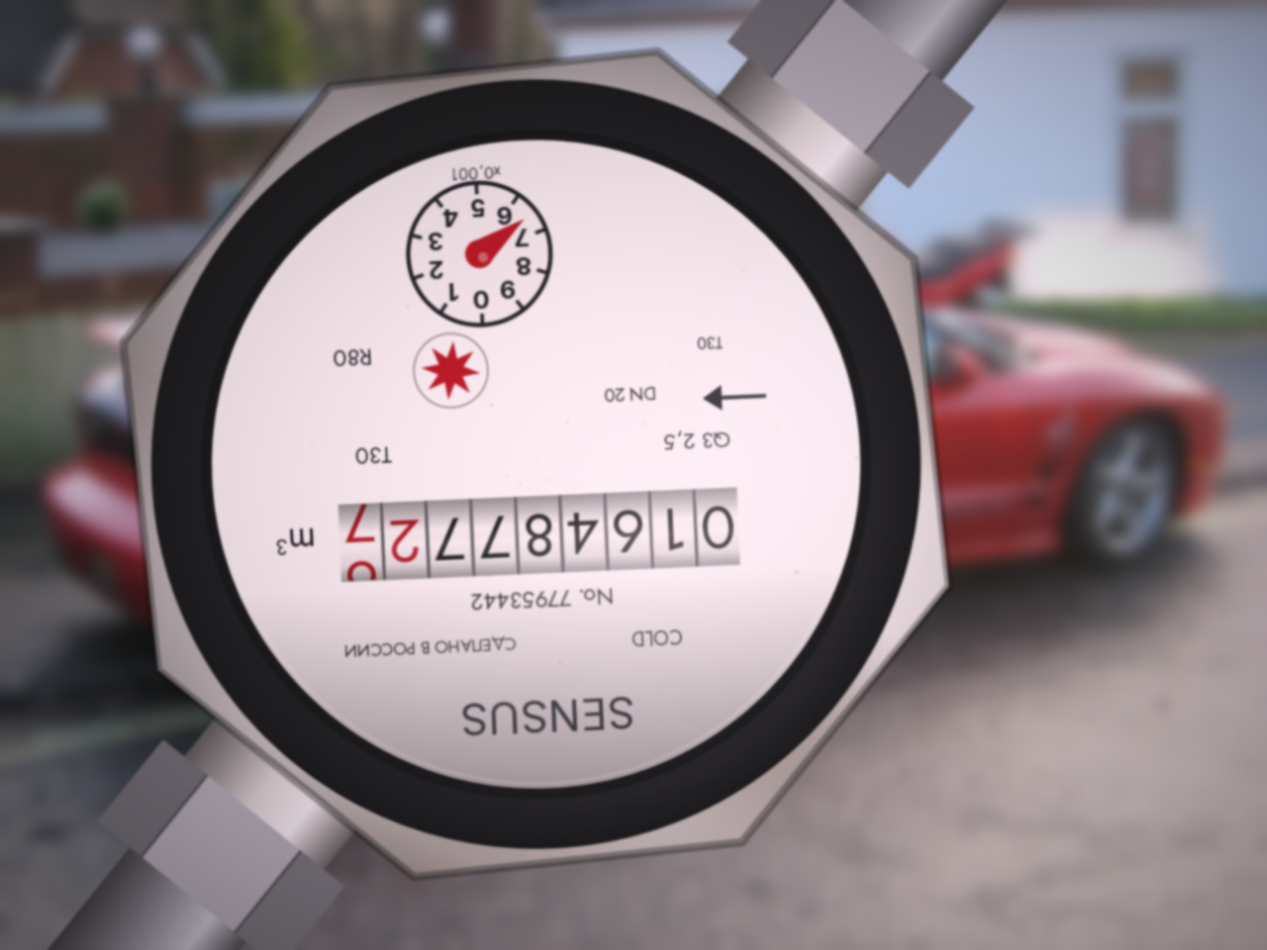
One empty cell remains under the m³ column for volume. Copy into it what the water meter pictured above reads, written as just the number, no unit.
164877.266
